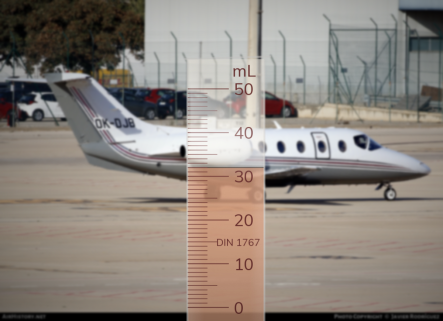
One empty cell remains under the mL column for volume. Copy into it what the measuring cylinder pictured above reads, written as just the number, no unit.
32
